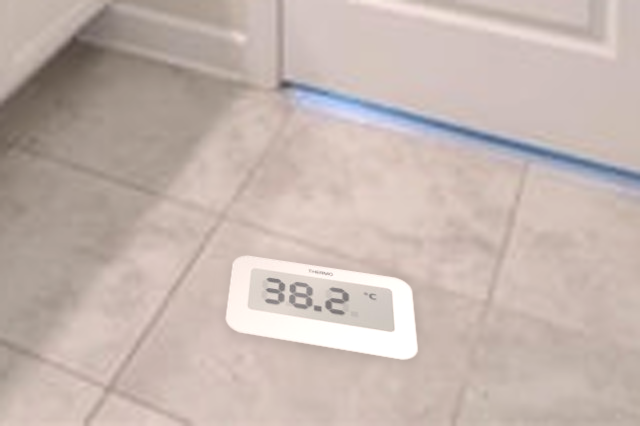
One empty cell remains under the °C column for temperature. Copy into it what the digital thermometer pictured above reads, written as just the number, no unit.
38.2
